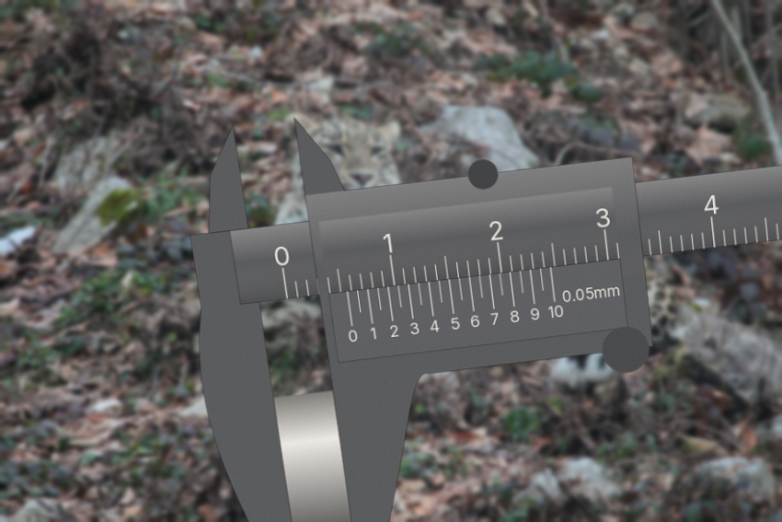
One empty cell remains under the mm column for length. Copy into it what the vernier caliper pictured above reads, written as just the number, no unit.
5.6
